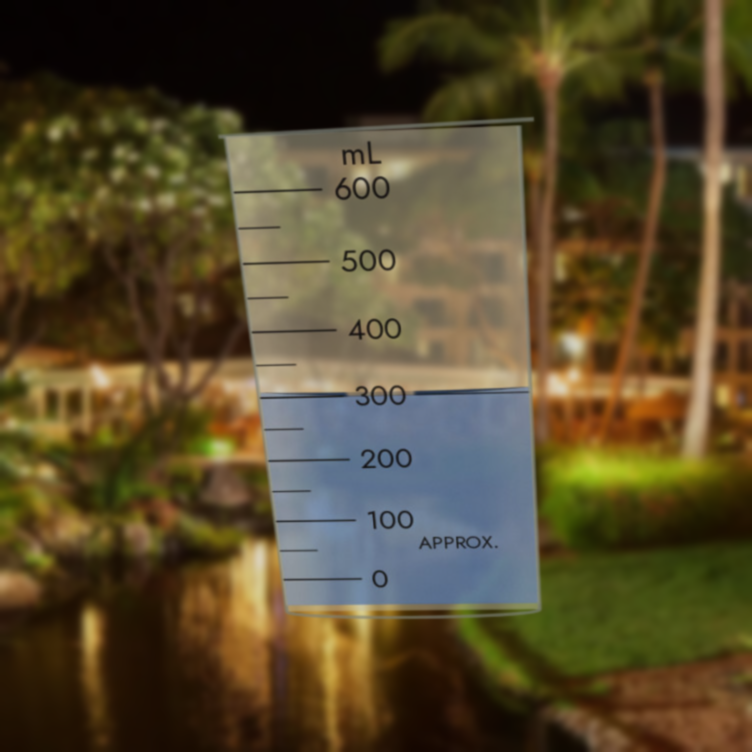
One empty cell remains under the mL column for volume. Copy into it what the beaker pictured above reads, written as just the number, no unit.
300
